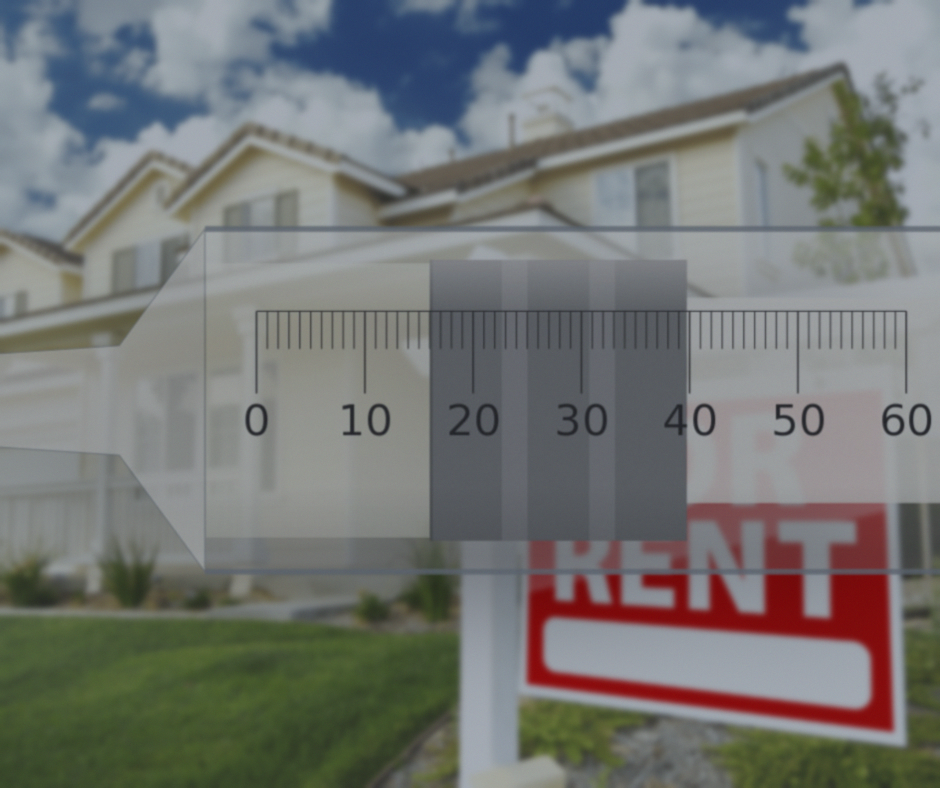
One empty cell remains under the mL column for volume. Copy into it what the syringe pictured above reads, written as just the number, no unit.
16
